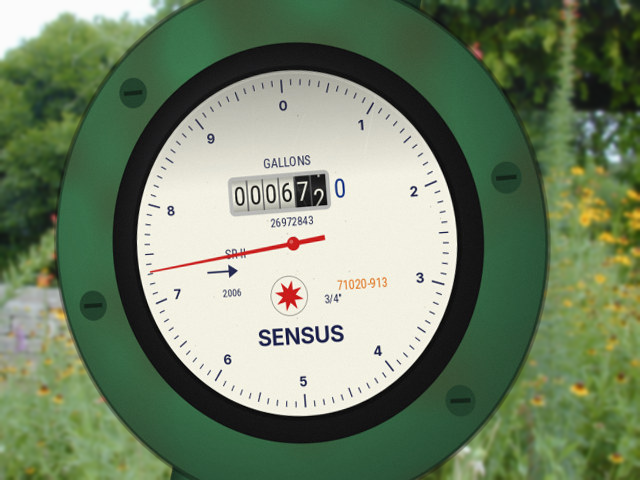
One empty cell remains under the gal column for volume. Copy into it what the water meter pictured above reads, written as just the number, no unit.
6717.3
